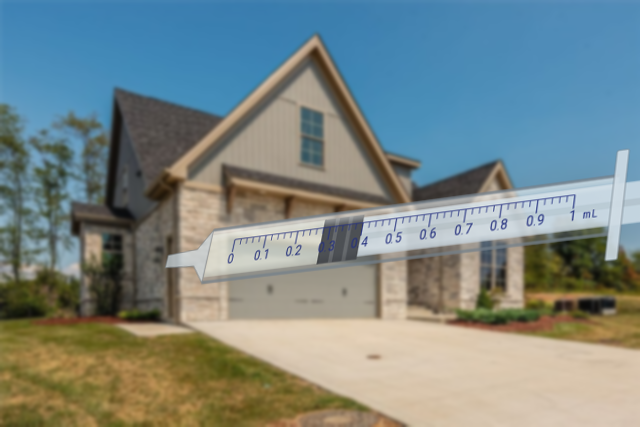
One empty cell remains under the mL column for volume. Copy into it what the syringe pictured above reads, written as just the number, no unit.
0.28
